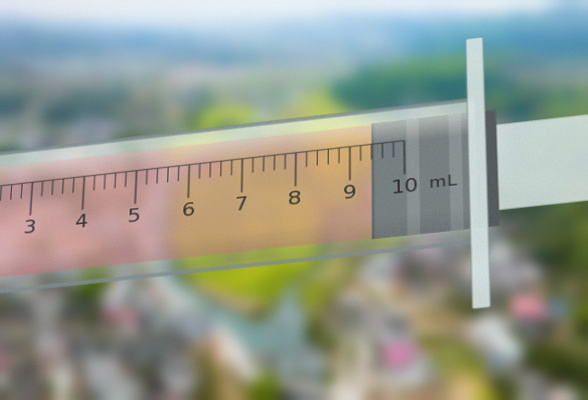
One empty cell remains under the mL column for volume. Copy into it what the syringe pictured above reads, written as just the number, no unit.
9.4
